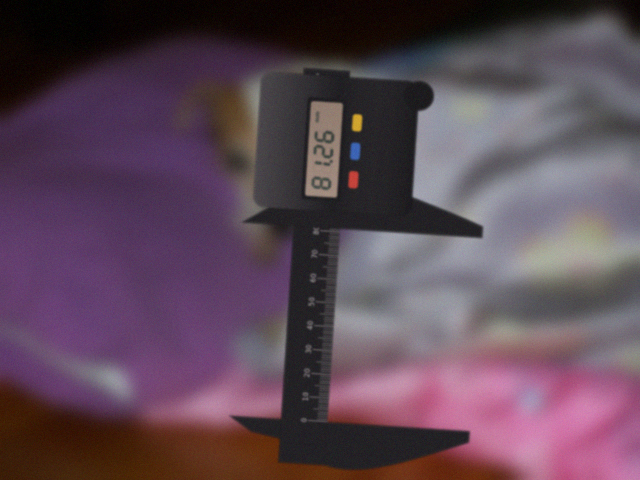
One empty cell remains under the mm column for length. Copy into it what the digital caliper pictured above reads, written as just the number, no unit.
81.26
